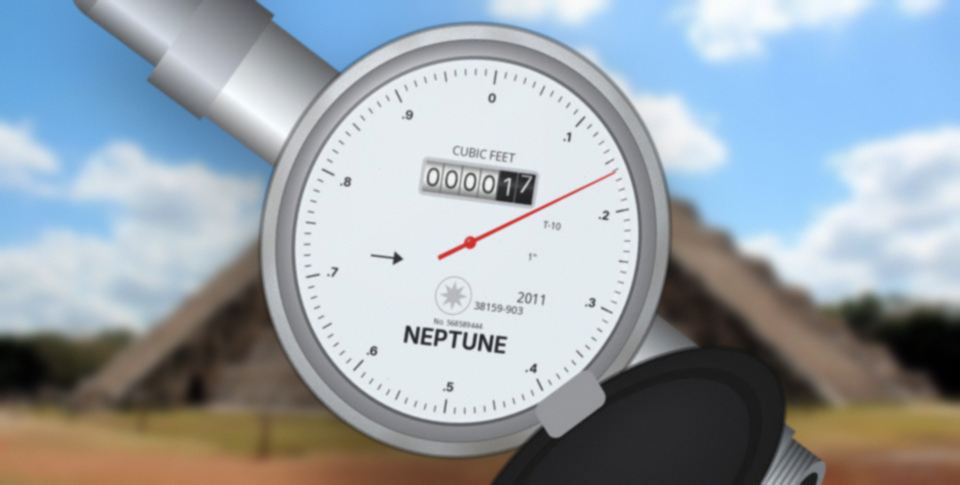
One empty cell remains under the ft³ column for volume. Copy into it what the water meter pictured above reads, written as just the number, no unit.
17.16
